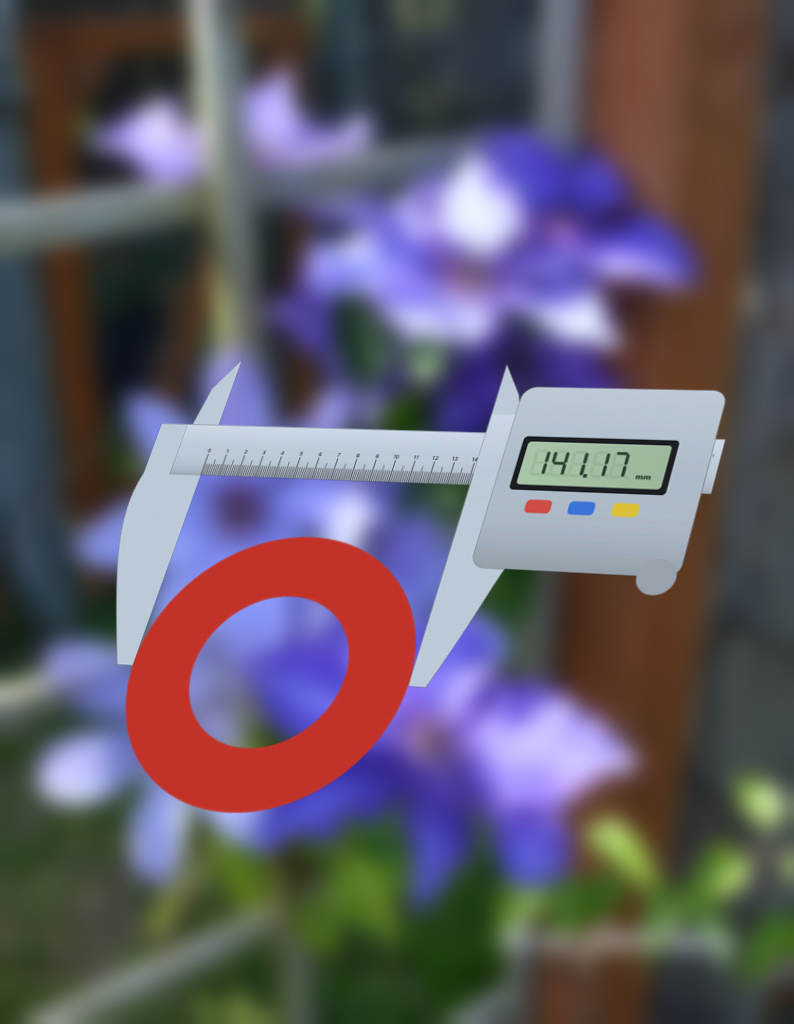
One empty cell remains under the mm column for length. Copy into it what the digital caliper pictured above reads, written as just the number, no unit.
141.17
